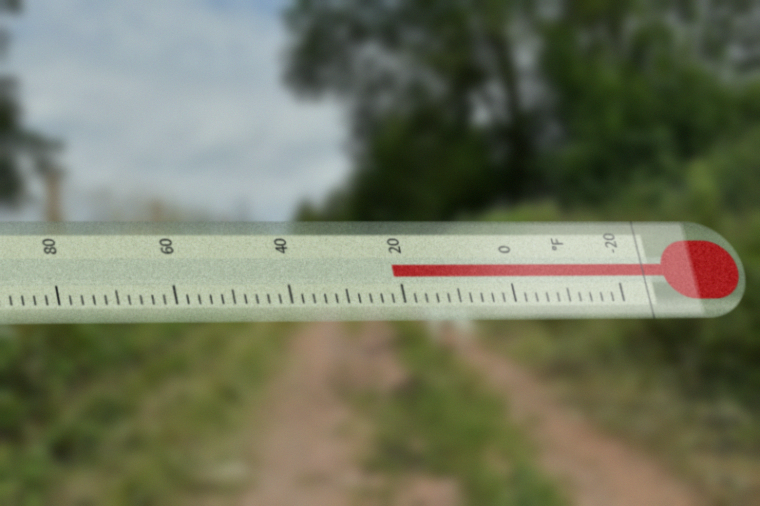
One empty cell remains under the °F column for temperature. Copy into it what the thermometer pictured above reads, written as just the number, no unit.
21
